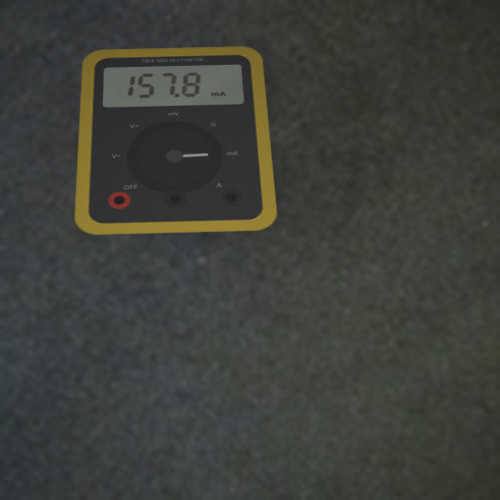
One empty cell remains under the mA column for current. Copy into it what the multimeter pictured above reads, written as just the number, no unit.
157.8
